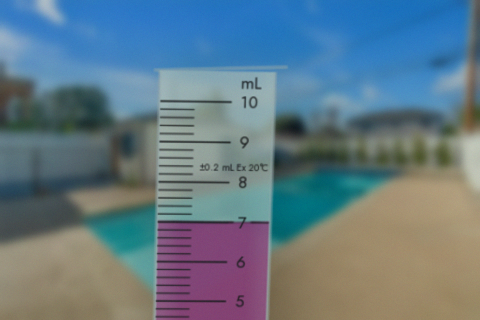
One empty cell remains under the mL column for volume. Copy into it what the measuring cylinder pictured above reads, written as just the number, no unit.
7
